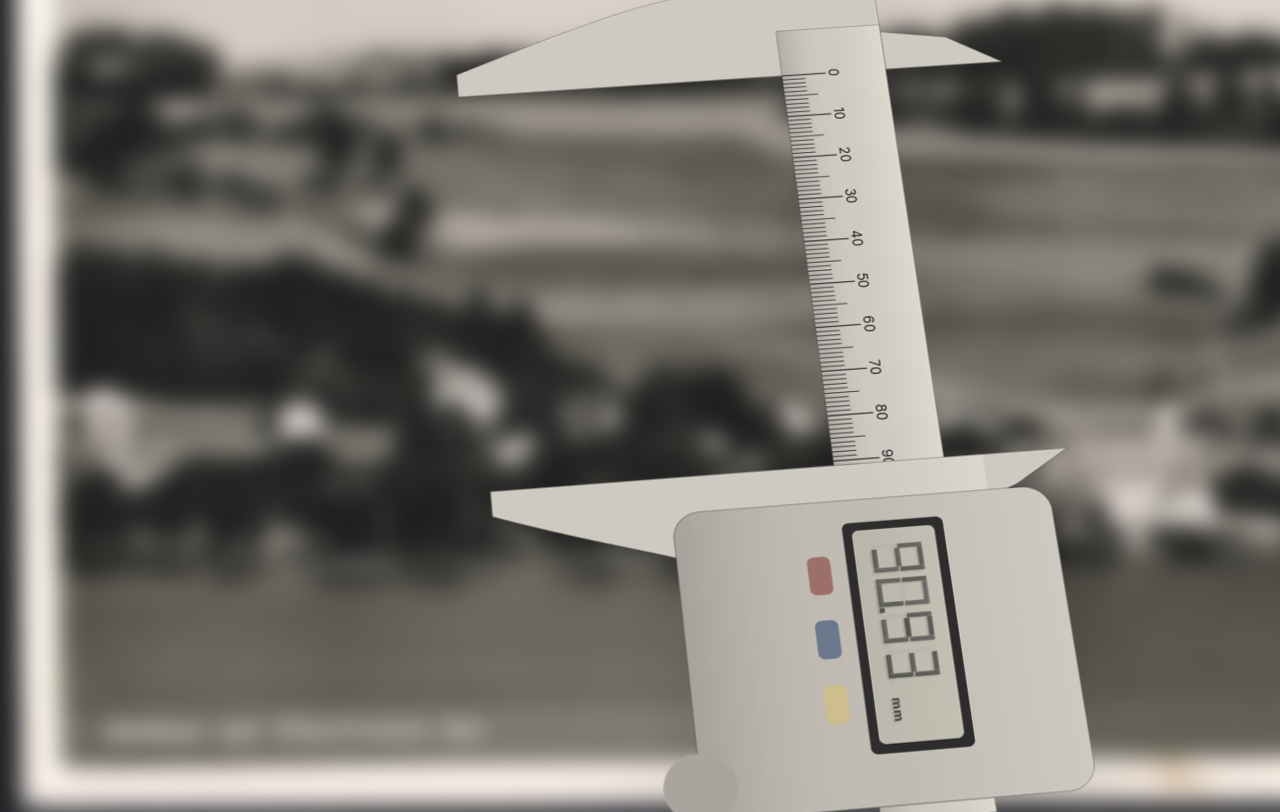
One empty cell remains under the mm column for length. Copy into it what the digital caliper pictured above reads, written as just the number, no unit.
90.93
